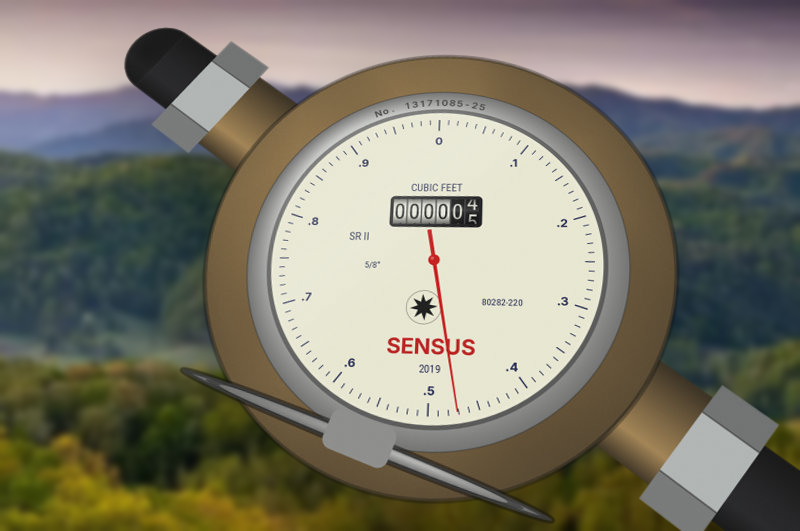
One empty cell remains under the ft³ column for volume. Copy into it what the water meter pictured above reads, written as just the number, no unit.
4.47
